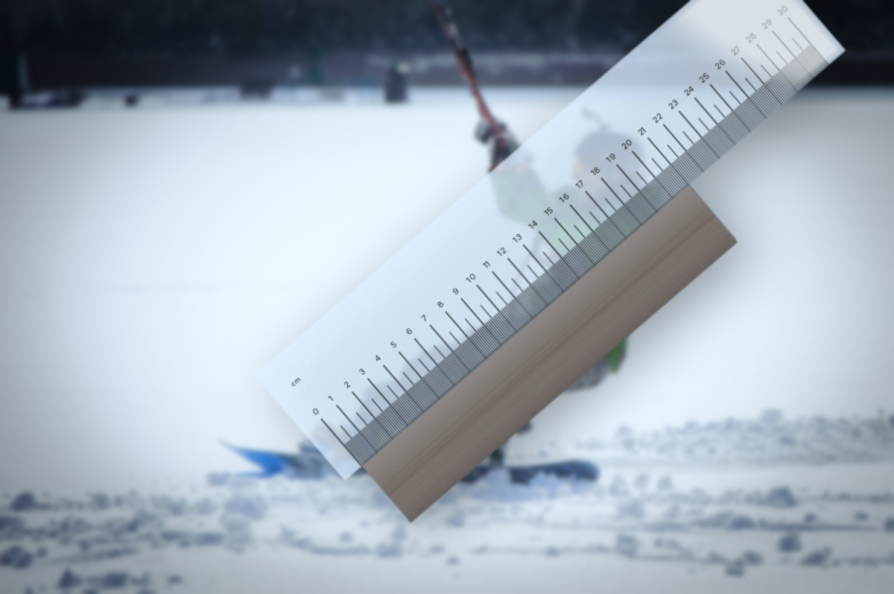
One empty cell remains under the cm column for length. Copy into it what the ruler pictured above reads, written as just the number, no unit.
21
